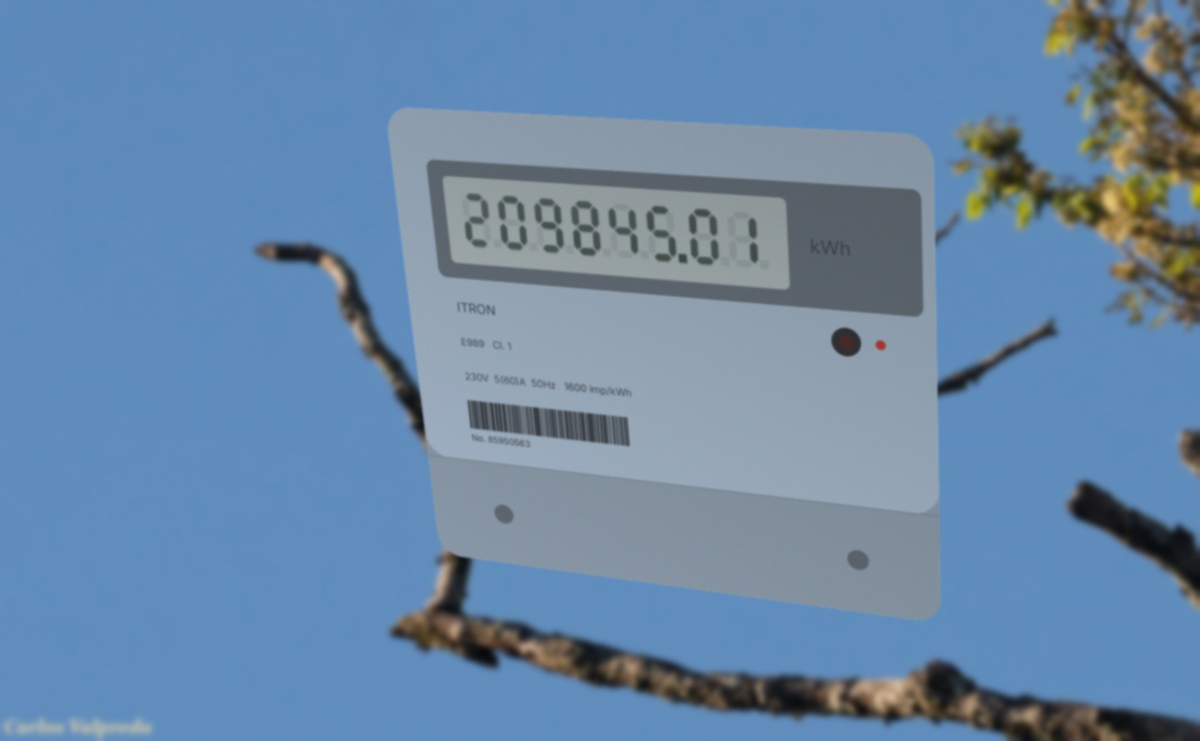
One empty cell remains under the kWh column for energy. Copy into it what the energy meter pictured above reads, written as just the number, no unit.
209845.01
